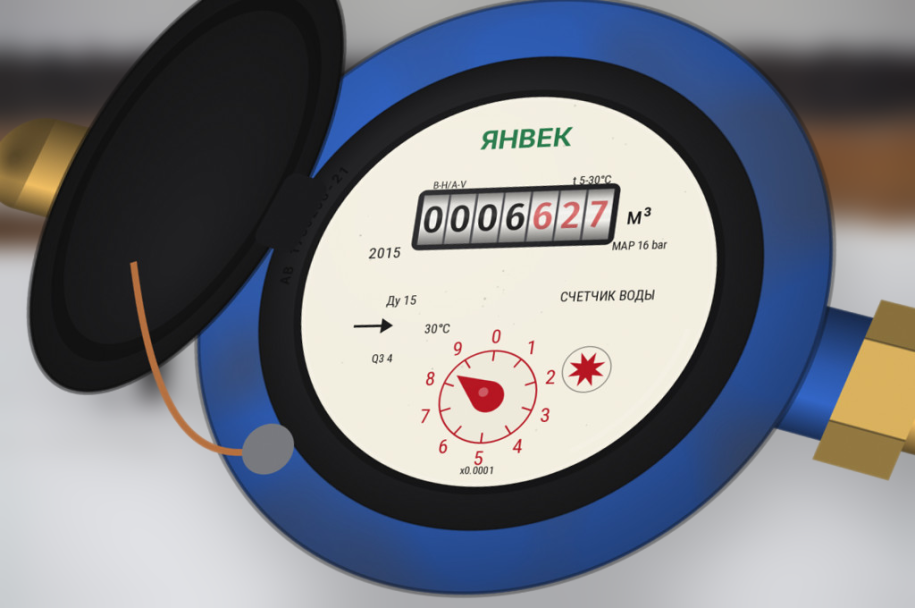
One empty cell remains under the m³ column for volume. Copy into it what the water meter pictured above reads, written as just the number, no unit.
6.6278
